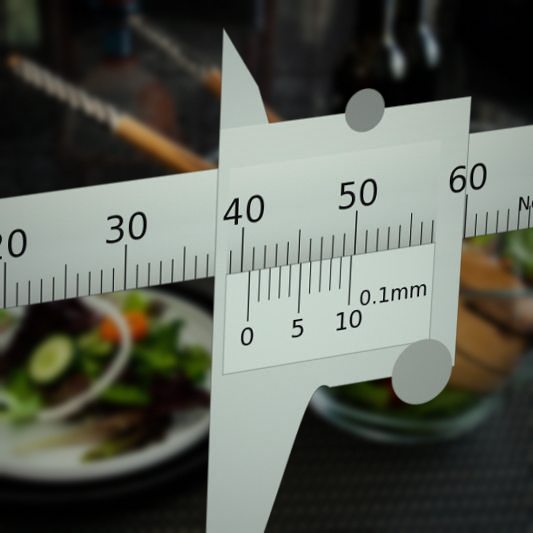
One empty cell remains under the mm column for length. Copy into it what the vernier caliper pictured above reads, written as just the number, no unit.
40.7
